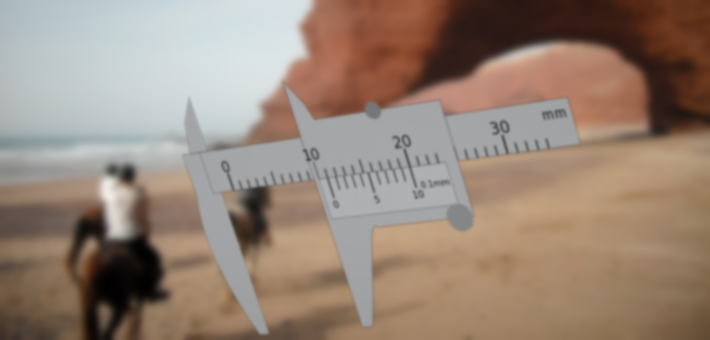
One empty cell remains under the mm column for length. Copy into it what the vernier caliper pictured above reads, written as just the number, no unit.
11.0
